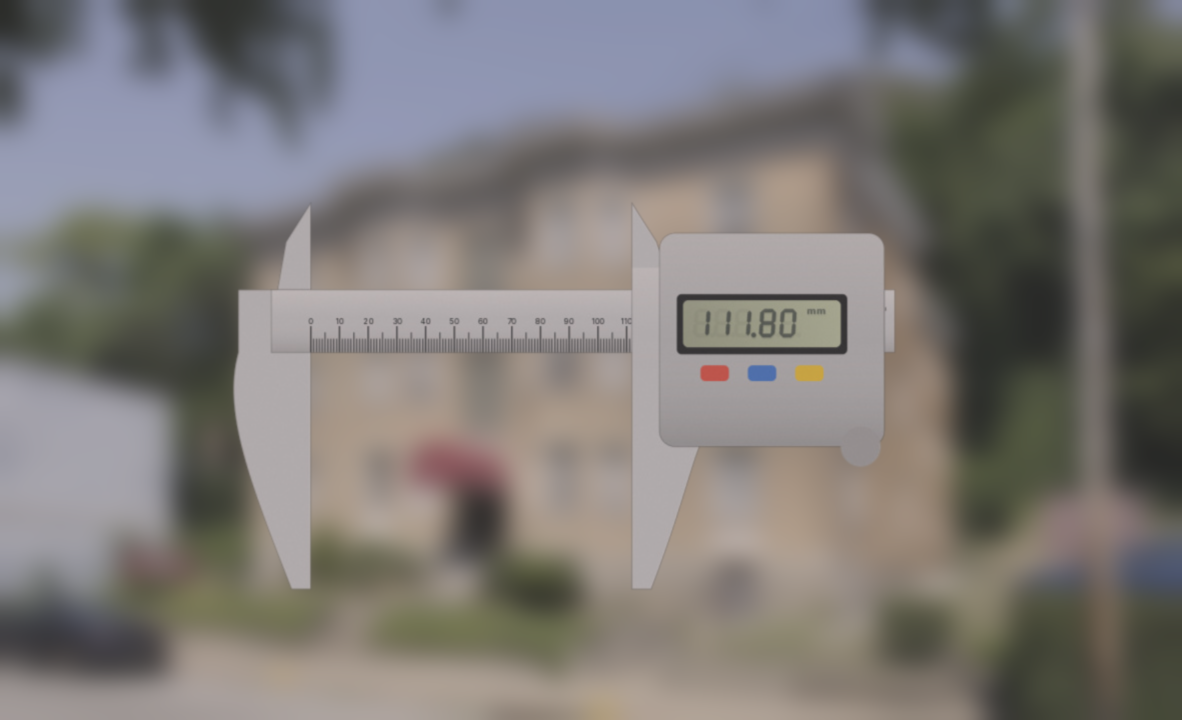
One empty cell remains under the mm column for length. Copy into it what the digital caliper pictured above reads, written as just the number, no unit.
111.80
